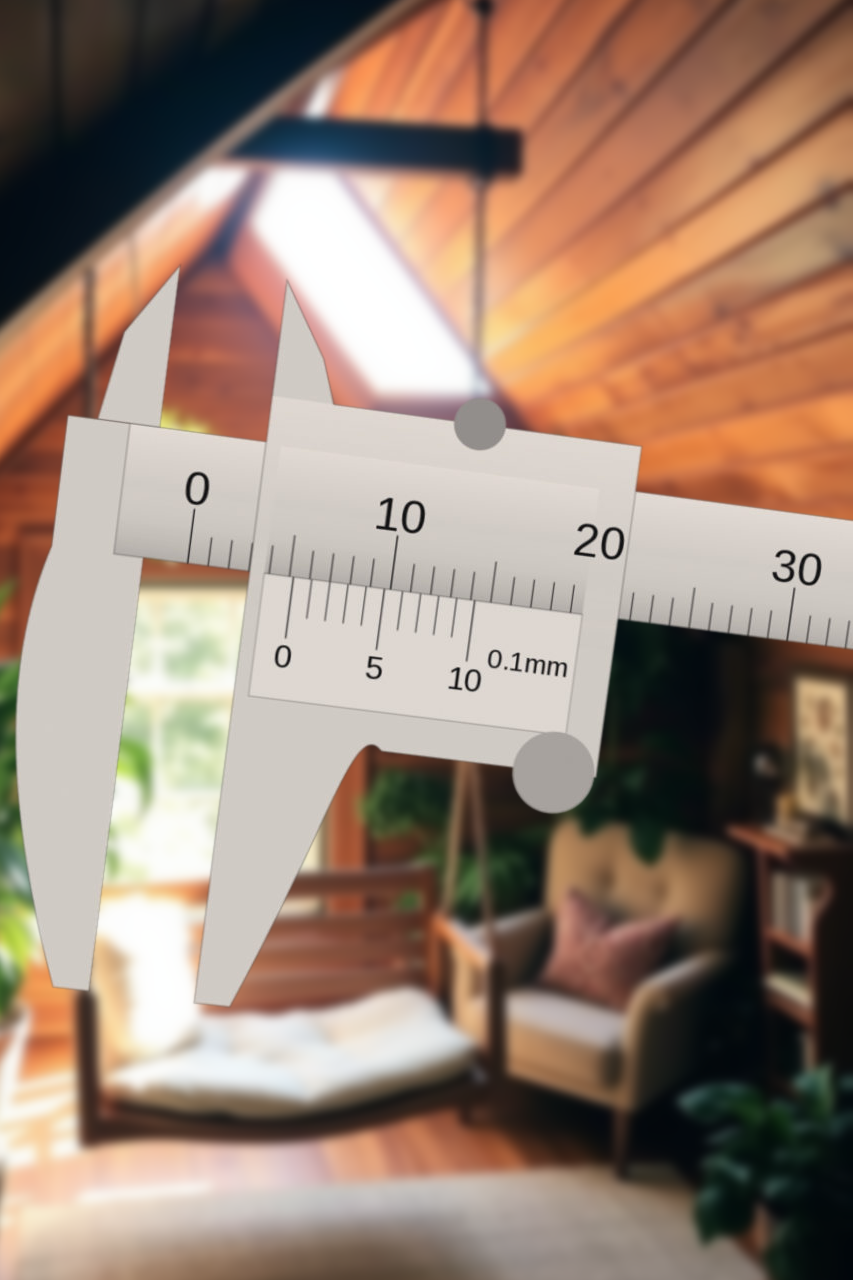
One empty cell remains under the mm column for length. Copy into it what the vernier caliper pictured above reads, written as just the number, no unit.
5.2
